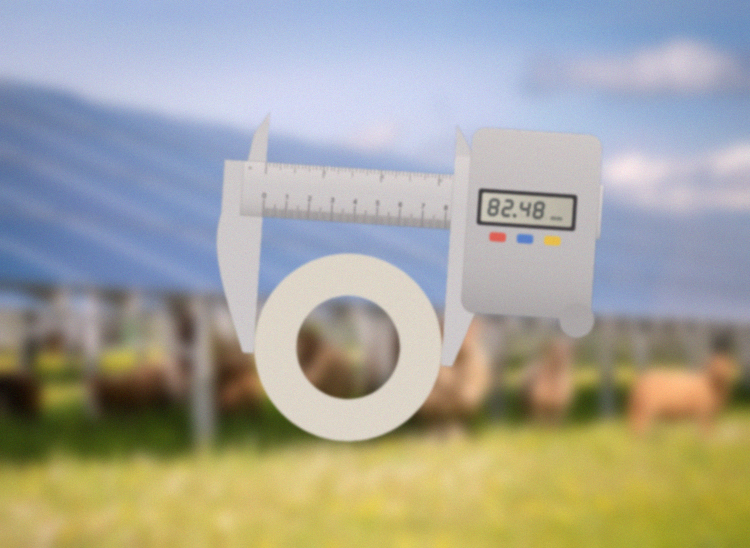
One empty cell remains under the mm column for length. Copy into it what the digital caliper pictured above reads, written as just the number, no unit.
82.48
